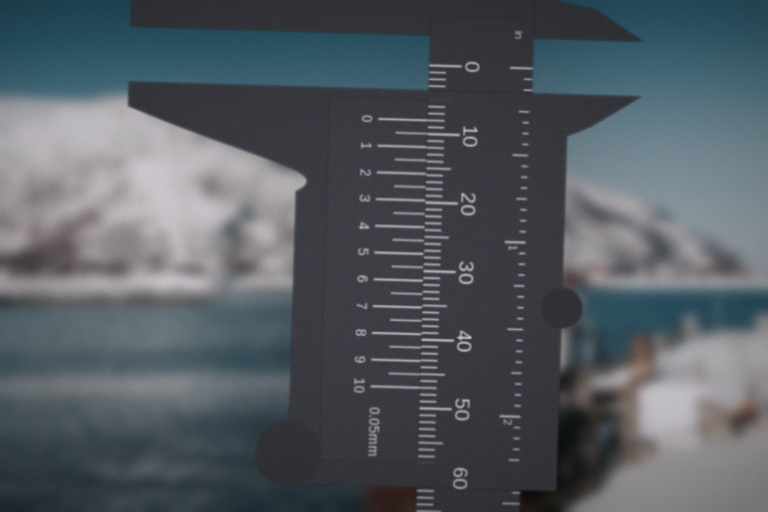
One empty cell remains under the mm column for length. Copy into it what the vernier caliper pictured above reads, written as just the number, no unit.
8.0
